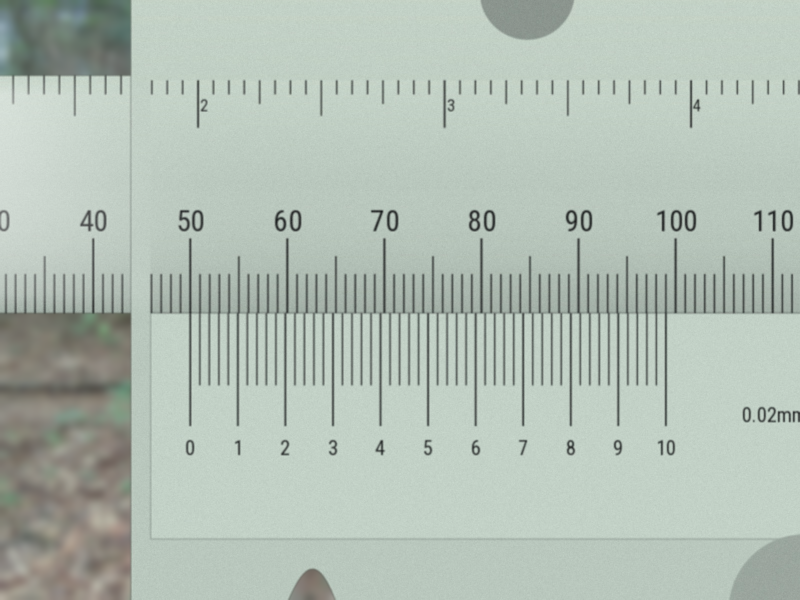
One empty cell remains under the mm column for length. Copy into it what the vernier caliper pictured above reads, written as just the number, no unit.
50.0
